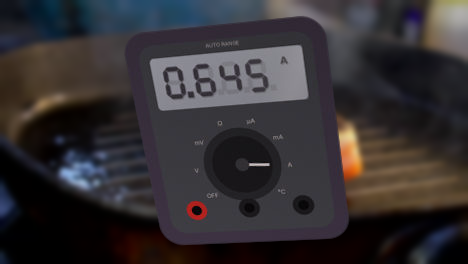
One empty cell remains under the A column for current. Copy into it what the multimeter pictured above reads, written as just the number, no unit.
0.645
